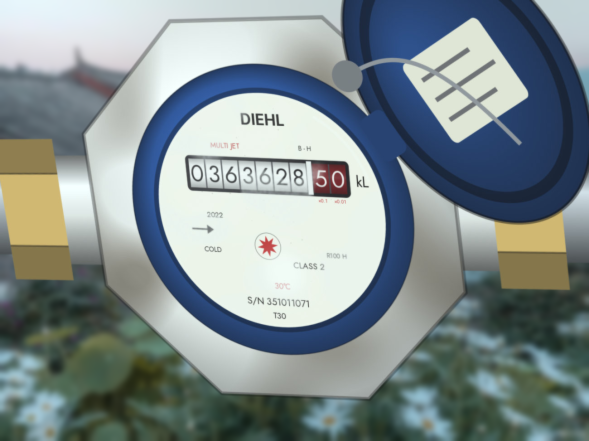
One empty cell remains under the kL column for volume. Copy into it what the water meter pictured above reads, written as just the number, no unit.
363628.50
